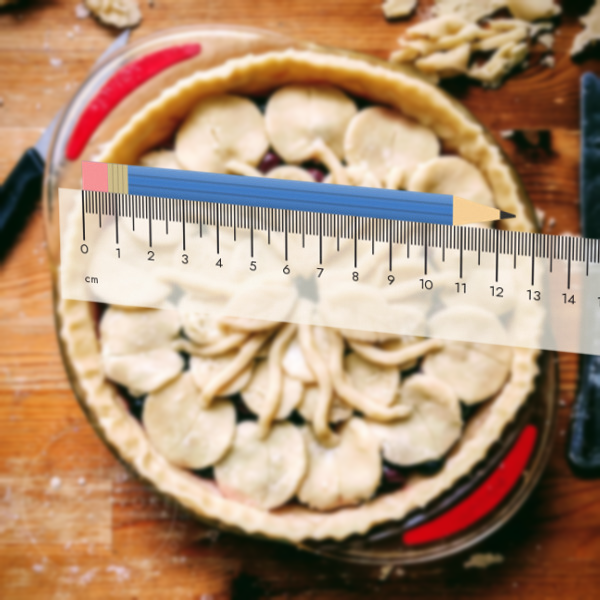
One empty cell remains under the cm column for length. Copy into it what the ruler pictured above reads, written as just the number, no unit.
12.5
